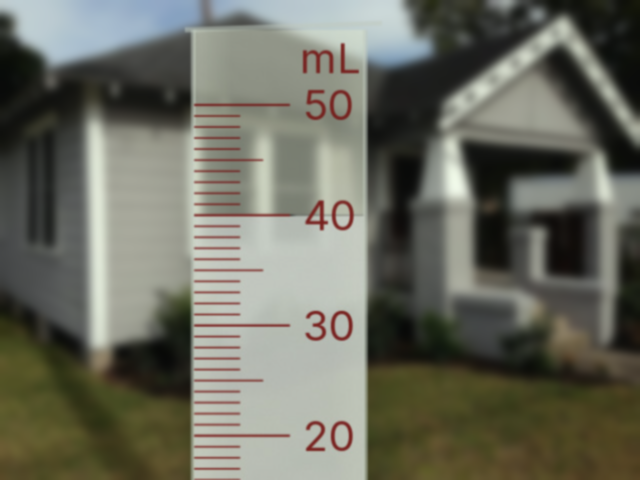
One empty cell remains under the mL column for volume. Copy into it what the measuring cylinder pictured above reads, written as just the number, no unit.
40
